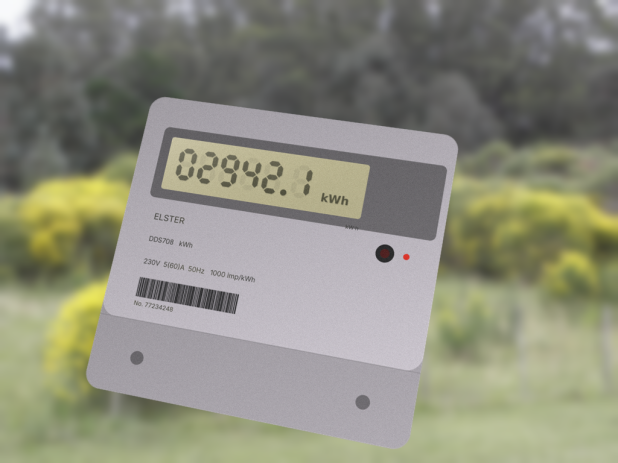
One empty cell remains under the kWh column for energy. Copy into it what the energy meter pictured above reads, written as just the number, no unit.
2942.1
